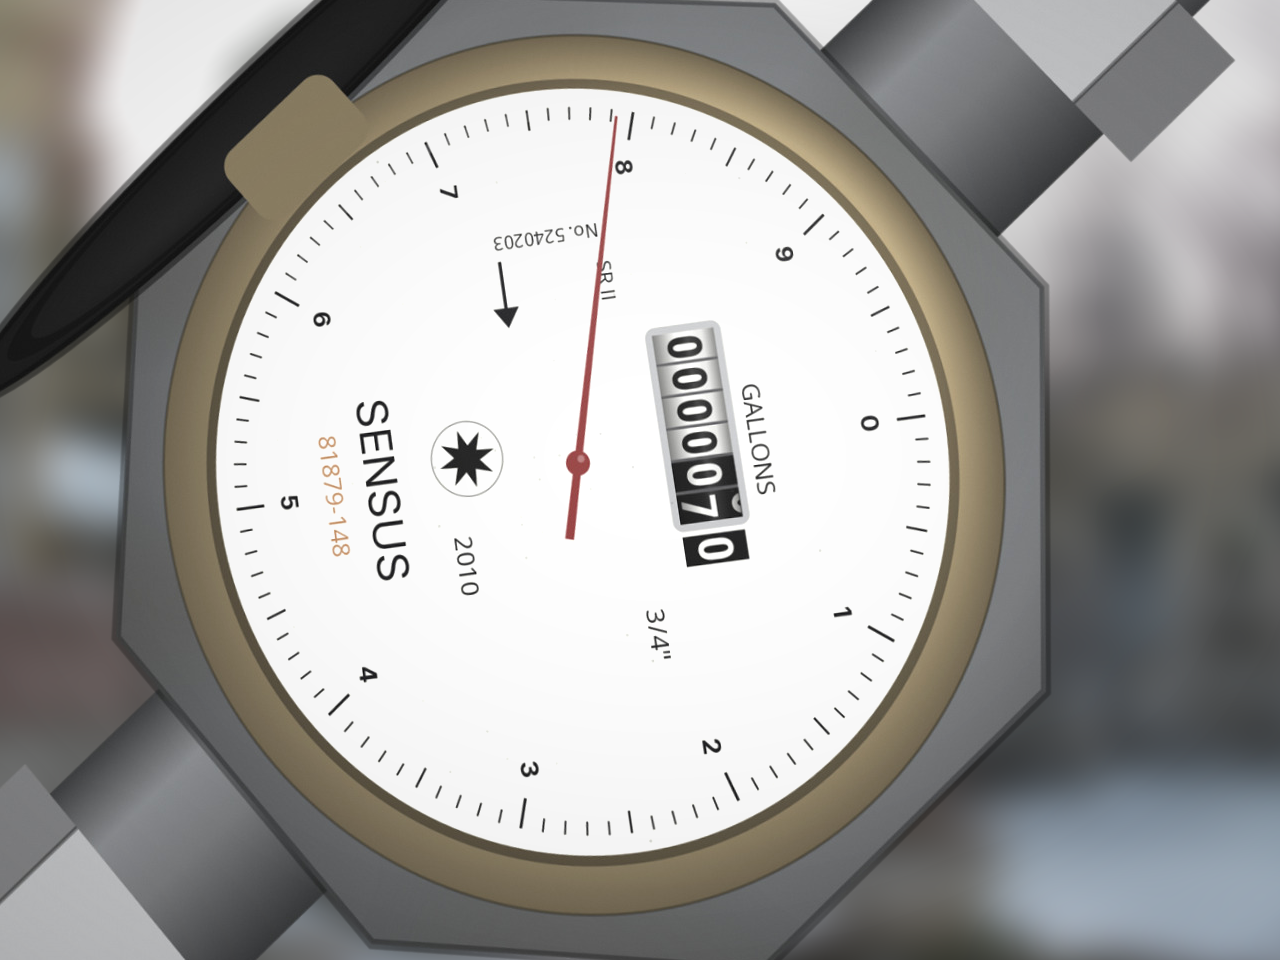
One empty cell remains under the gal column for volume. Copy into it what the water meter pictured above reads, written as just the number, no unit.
67.9
